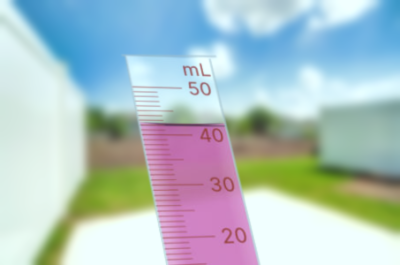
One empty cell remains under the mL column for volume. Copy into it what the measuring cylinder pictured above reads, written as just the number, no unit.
42
